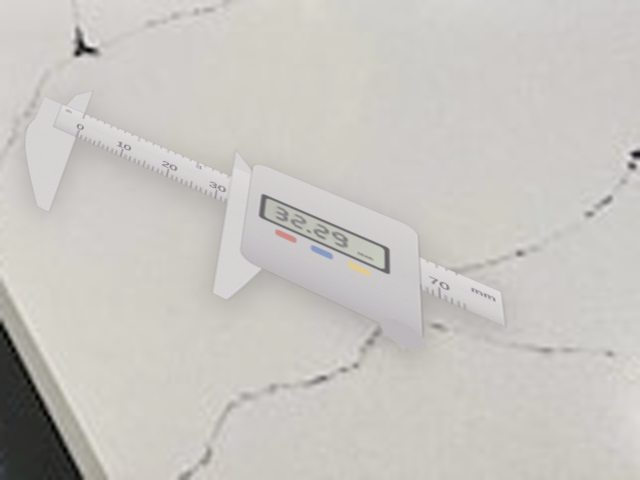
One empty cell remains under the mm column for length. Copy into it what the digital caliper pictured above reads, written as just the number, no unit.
32.29
